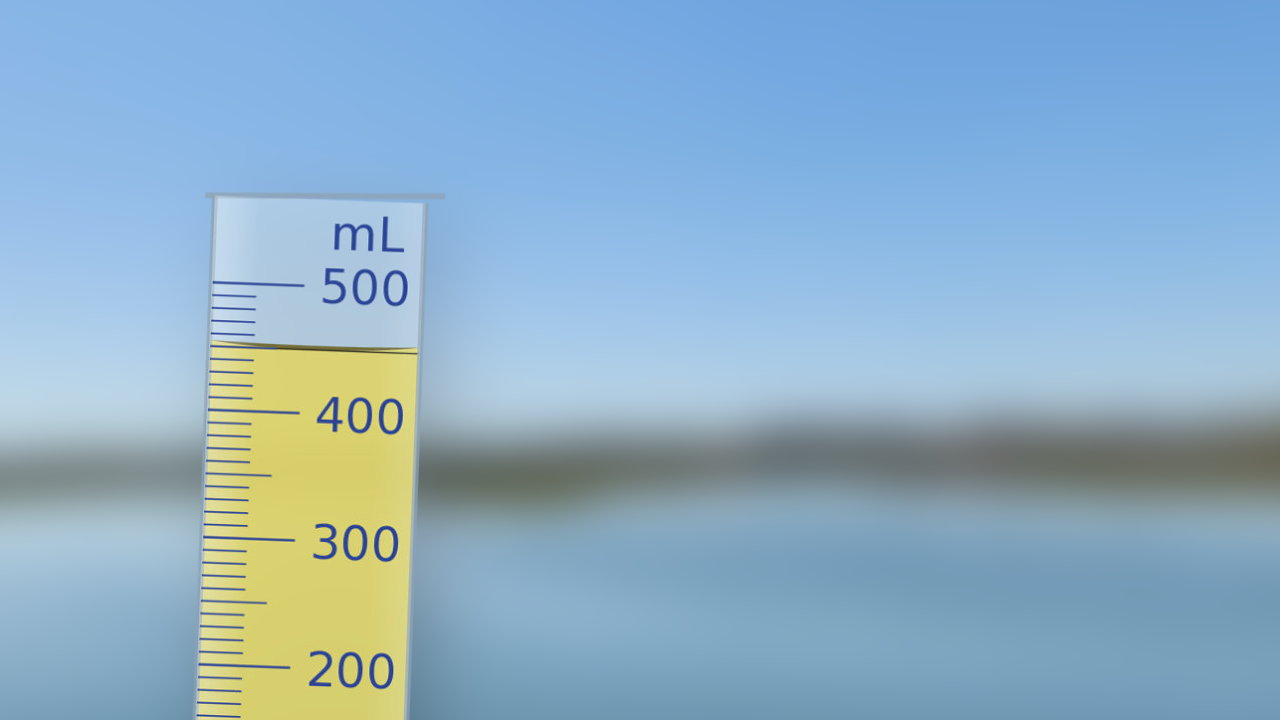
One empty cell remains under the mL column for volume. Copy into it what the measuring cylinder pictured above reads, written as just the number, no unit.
450
